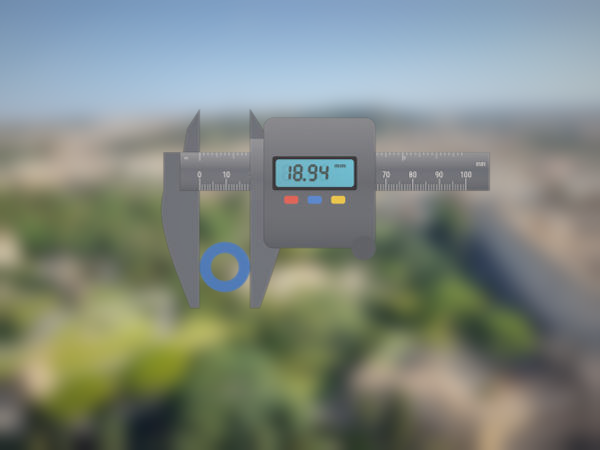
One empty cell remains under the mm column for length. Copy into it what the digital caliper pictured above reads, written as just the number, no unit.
18.94
